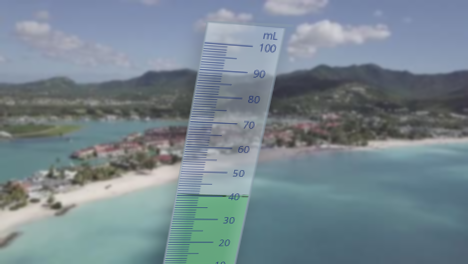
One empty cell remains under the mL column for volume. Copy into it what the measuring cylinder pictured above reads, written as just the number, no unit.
40
